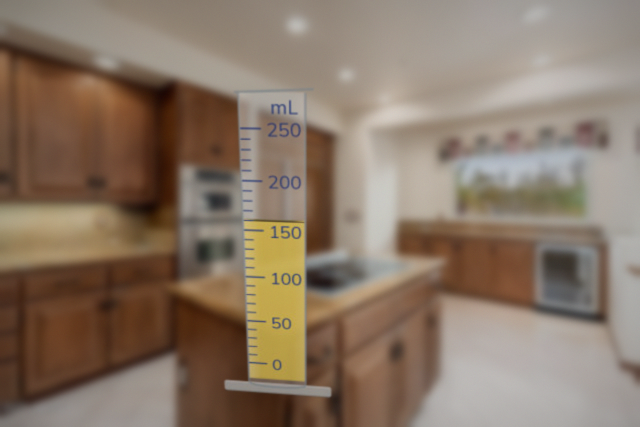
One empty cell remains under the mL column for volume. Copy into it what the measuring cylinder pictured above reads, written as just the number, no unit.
160
